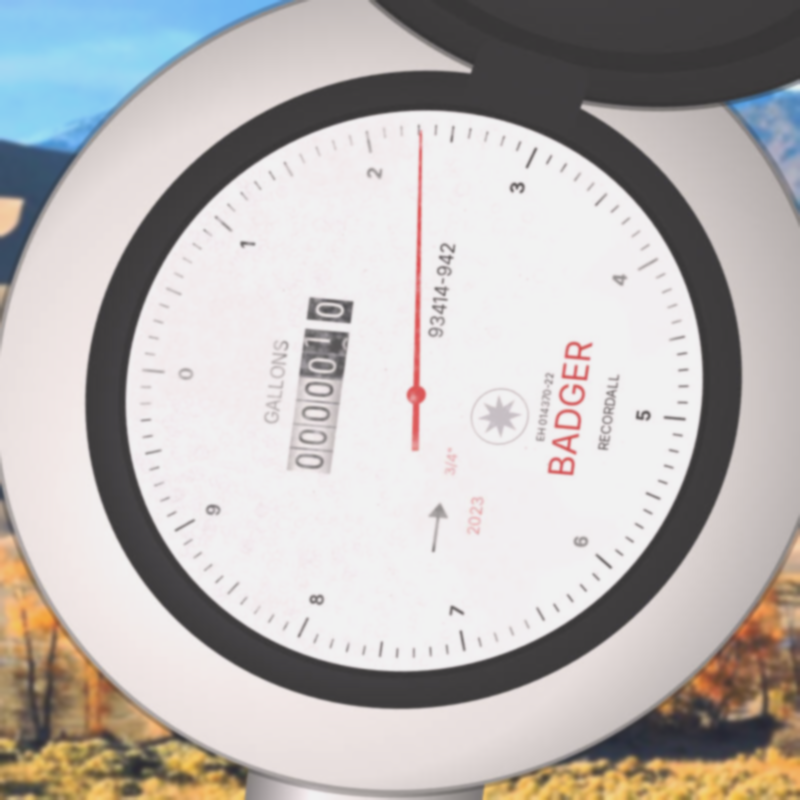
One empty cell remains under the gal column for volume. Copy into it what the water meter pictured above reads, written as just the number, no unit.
12.3
